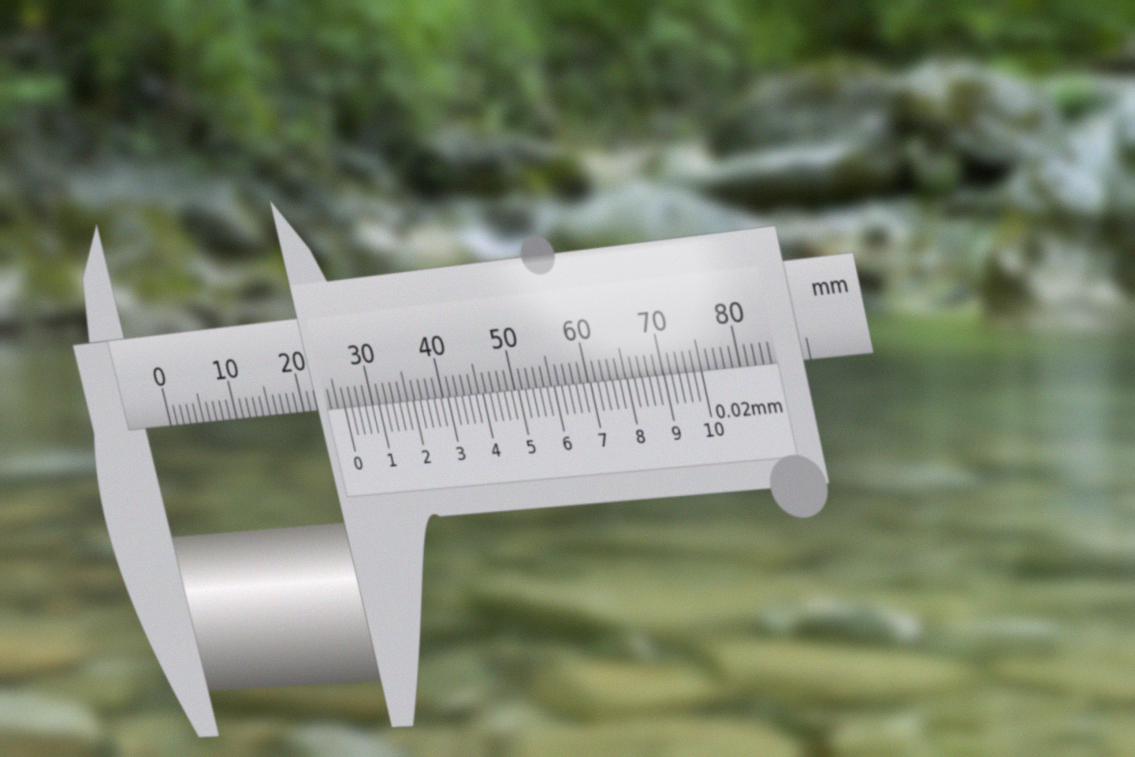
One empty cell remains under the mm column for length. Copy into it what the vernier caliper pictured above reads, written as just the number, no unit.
26.0
